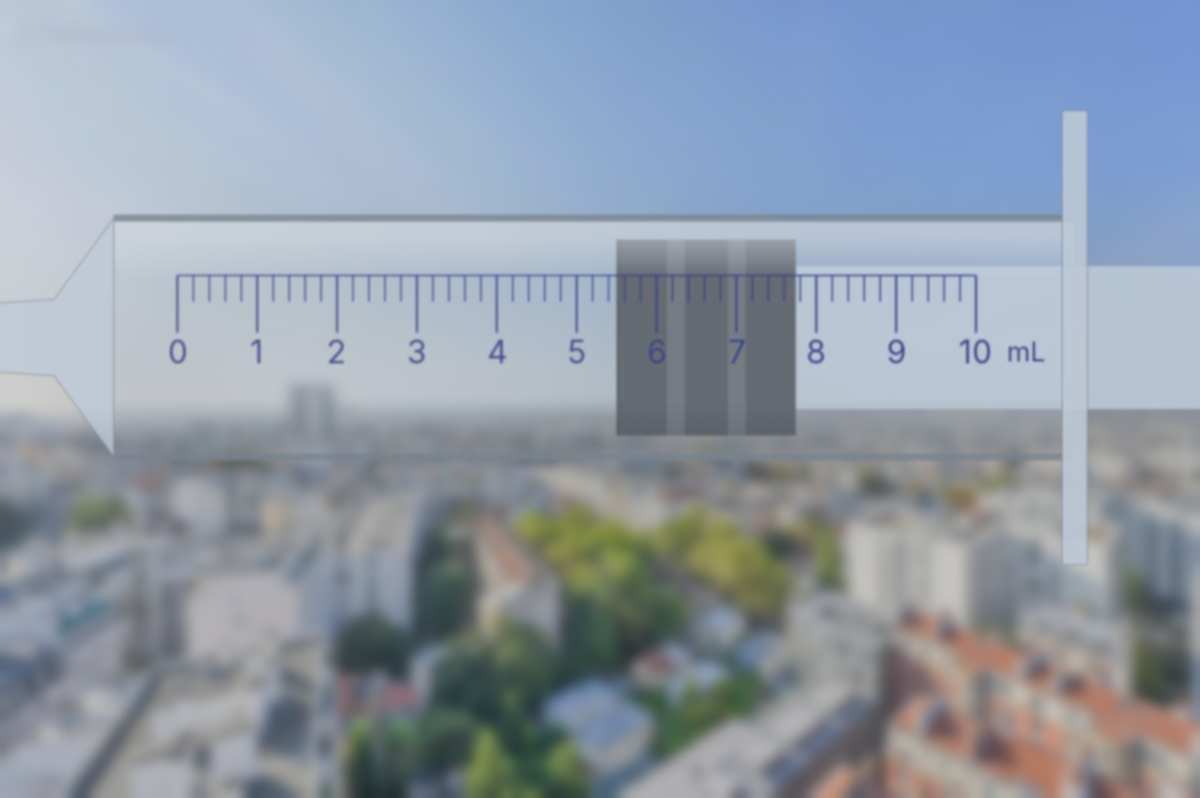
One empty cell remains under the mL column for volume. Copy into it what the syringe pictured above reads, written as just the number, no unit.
5.5
